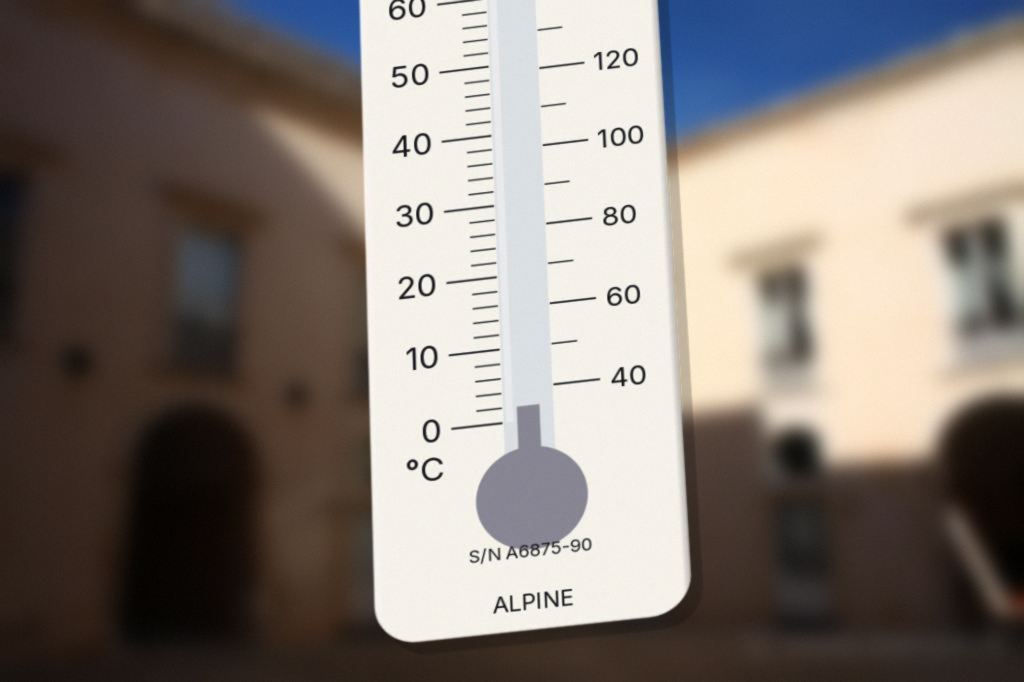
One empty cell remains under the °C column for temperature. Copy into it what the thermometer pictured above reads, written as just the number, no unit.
2
